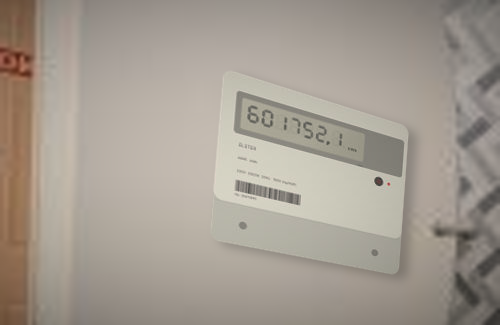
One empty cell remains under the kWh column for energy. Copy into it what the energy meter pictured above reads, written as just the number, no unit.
601752.1
